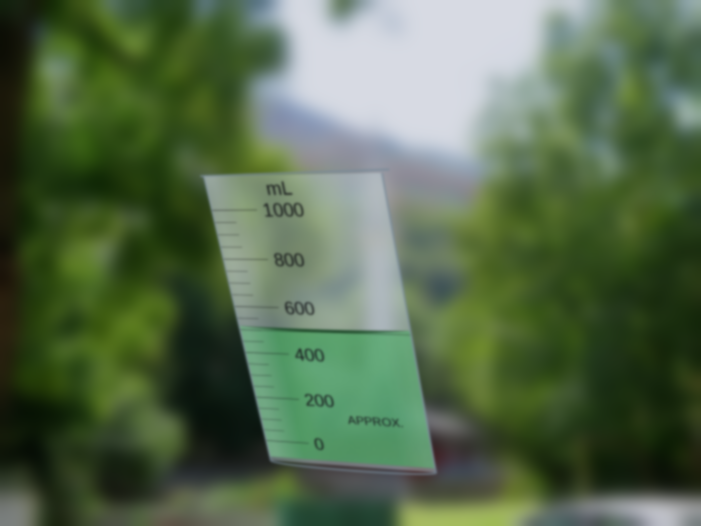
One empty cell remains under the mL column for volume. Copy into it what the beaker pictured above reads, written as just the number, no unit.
500
